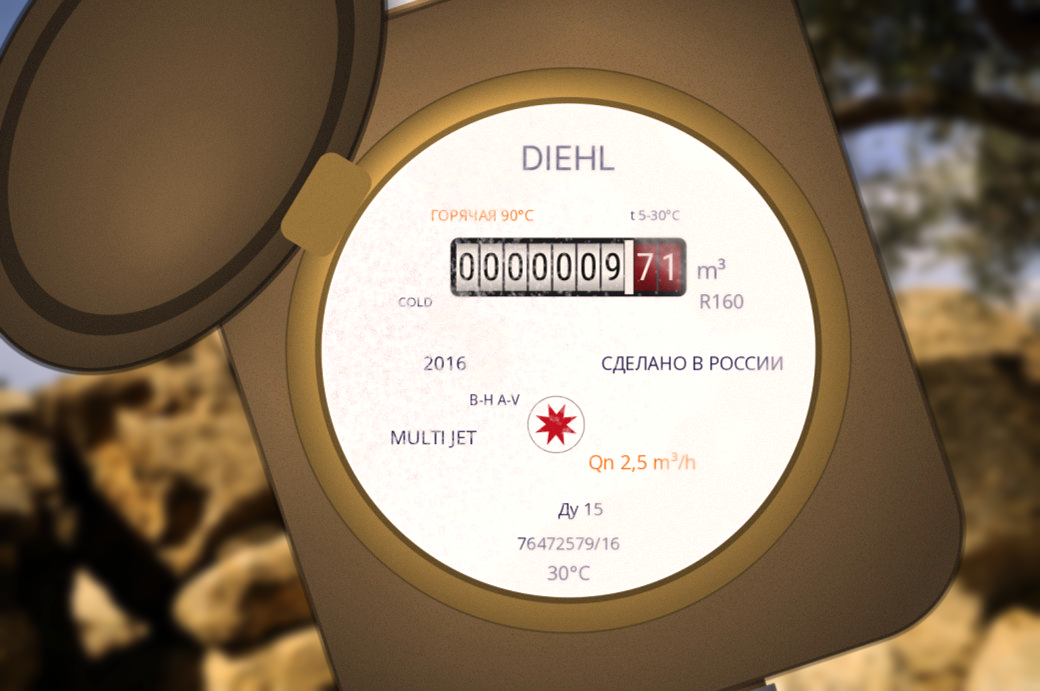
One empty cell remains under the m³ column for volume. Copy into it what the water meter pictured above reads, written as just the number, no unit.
9.71
